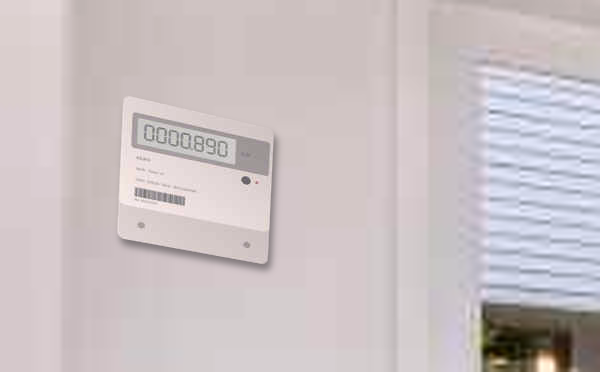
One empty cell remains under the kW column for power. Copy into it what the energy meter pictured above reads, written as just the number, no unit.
0.890
